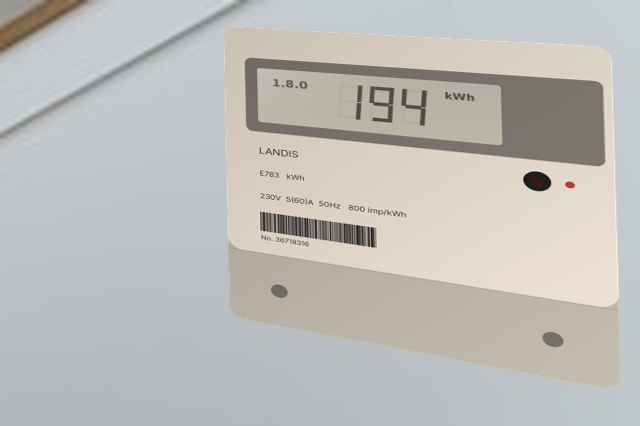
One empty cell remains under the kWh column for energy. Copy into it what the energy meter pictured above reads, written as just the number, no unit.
194
